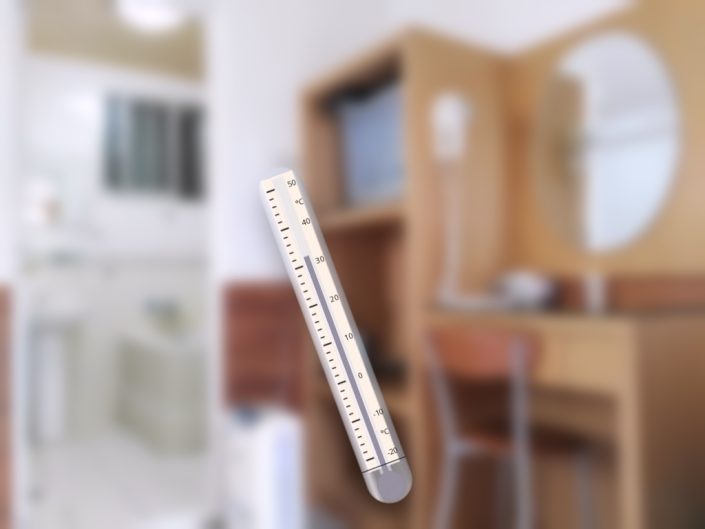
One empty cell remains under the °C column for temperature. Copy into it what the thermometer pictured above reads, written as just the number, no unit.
32
